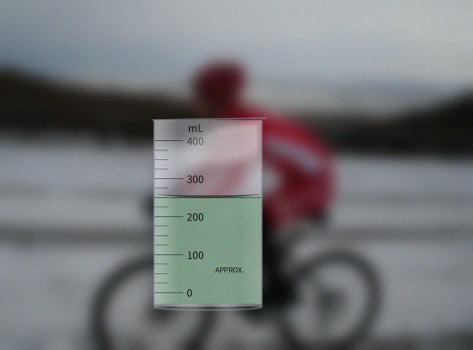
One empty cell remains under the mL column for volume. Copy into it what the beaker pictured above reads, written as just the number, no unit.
250
